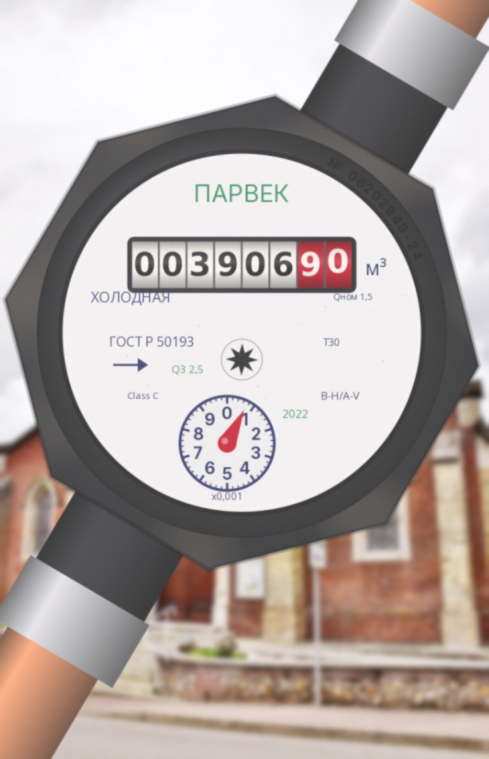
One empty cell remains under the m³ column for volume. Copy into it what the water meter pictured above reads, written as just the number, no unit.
3906.900
